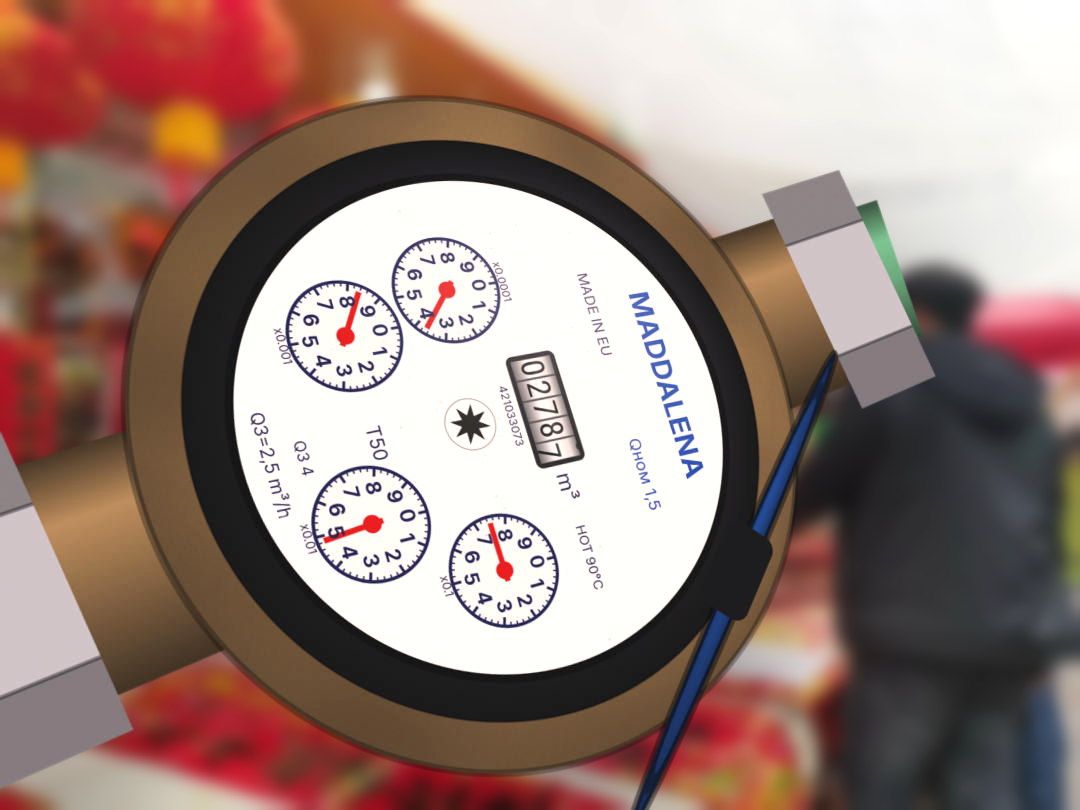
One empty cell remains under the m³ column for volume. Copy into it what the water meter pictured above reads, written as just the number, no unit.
2786.7483
